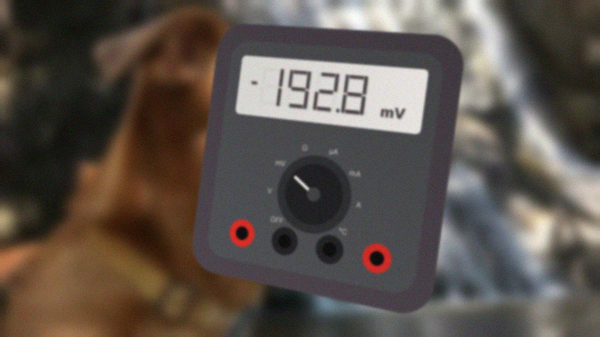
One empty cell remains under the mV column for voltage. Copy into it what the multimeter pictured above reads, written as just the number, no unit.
-192.8
